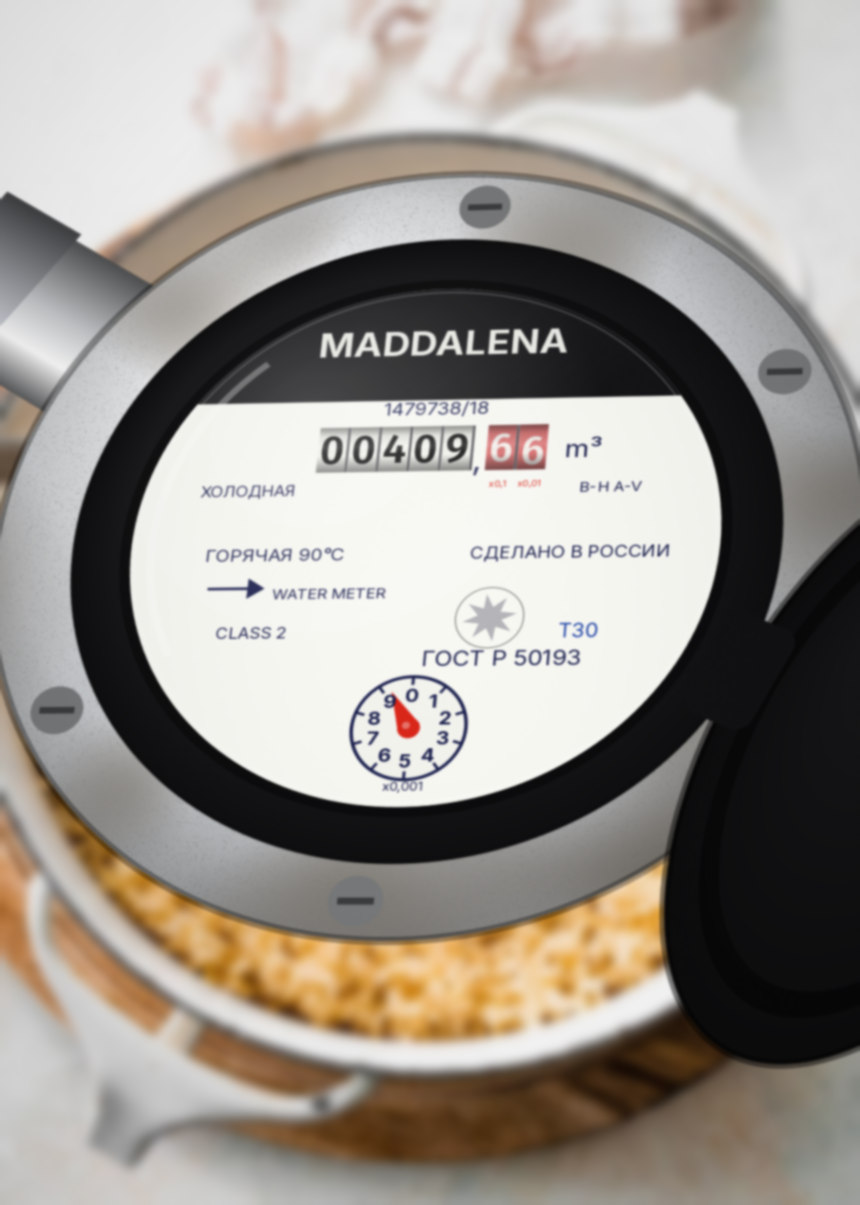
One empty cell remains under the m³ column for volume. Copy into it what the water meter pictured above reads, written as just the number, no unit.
409.659
